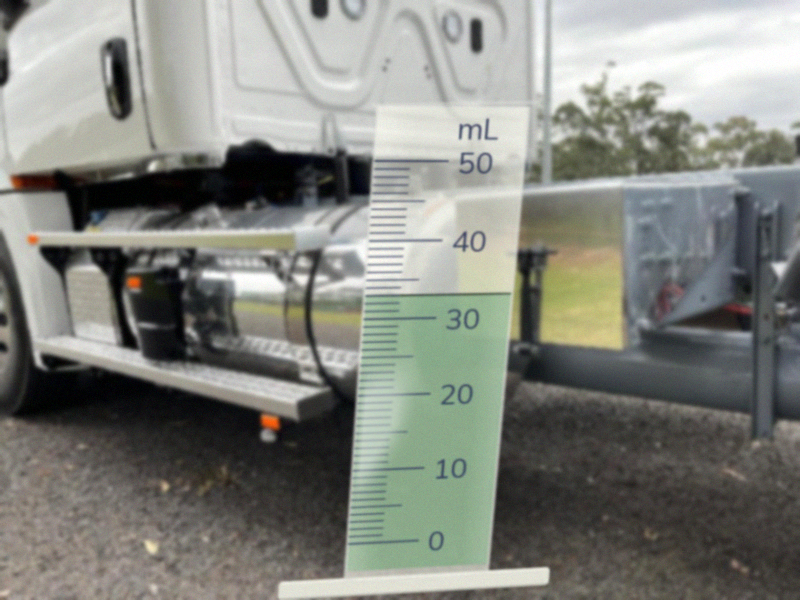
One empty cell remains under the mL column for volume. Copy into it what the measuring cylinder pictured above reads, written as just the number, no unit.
33
